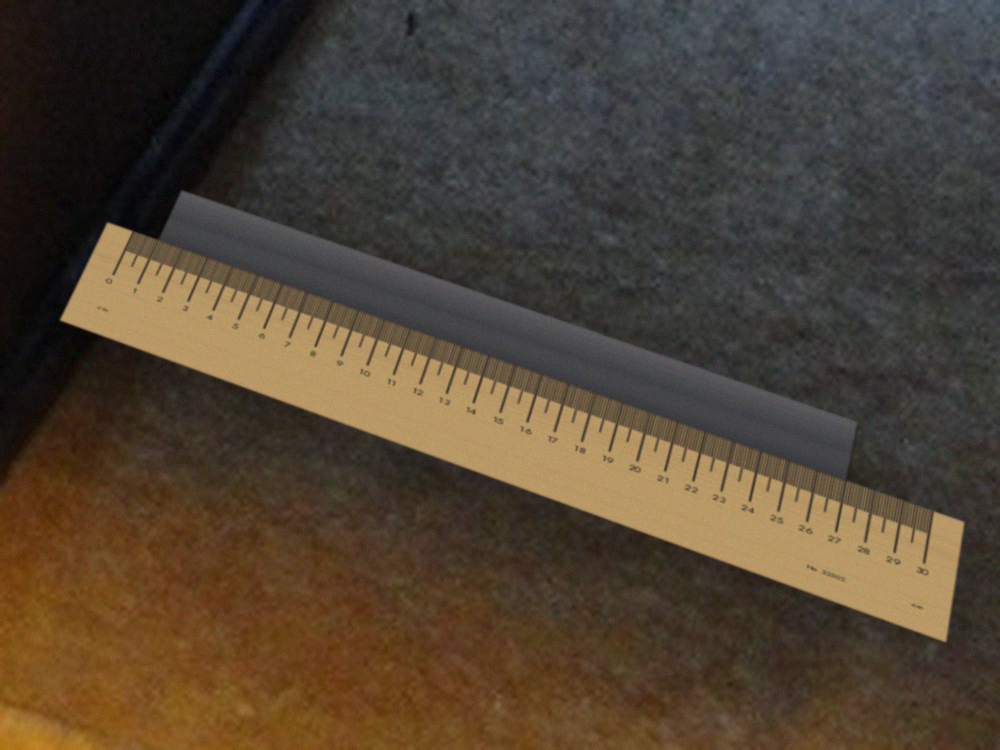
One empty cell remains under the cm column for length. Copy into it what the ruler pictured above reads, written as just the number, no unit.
26
